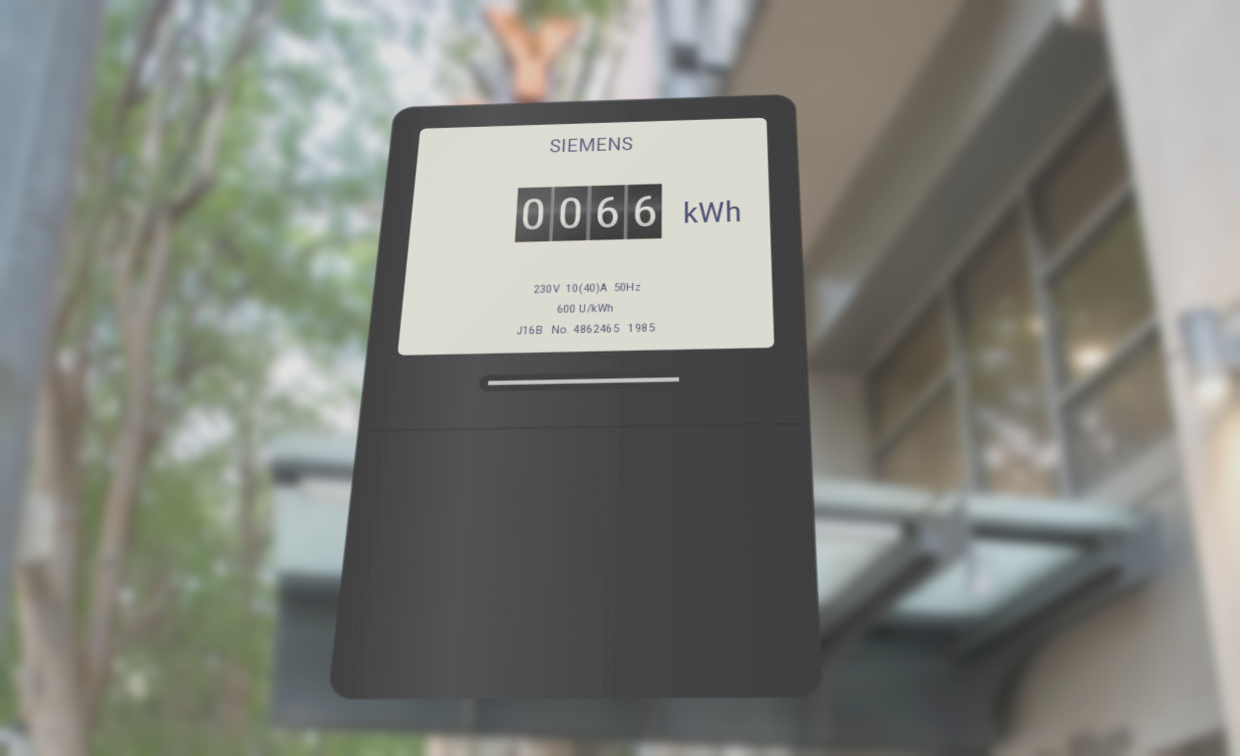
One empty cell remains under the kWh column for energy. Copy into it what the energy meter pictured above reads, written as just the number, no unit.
66
